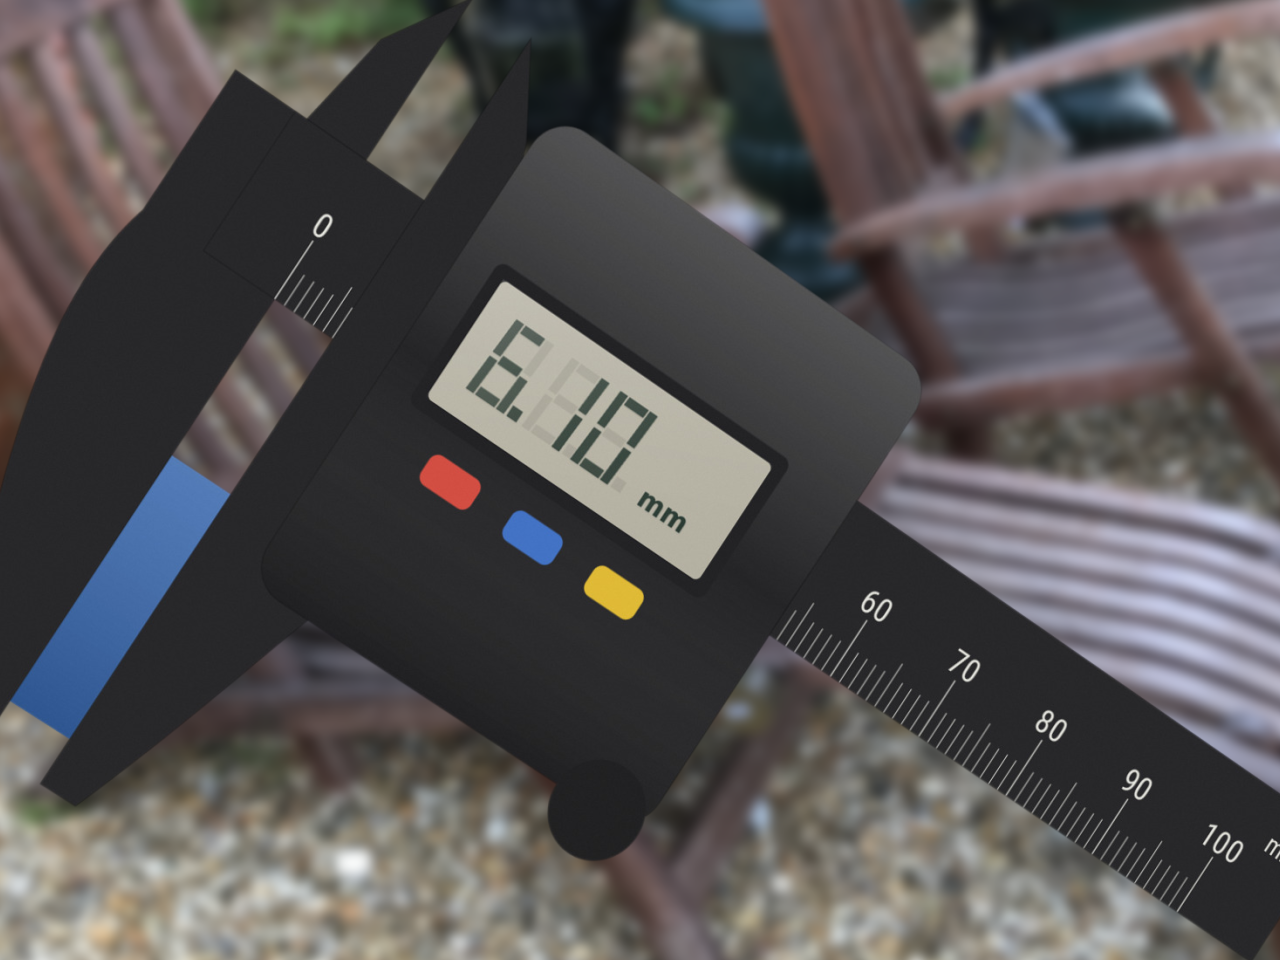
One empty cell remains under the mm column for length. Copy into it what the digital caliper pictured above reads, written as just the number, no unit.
6.10
